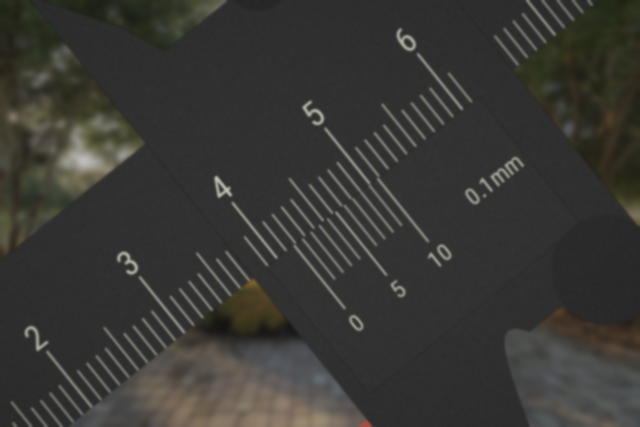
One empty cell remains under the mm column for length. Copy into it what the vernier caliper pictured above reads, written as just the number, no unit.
41.8
